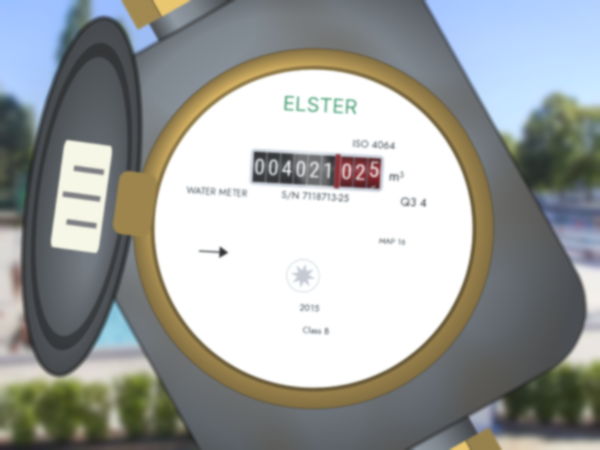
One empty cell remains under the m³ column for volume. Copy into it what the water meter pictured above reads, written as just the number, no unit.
4021.025
